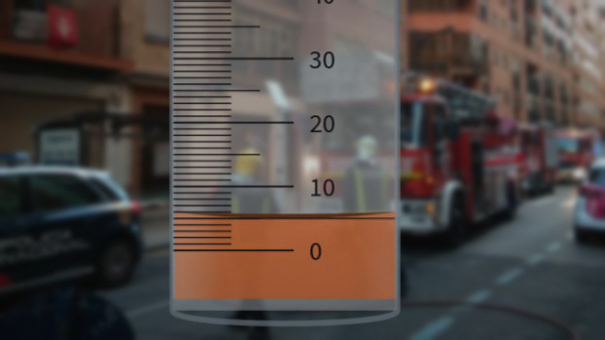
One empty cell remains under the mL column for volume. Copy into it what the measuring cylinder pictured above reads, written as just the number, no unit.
5
